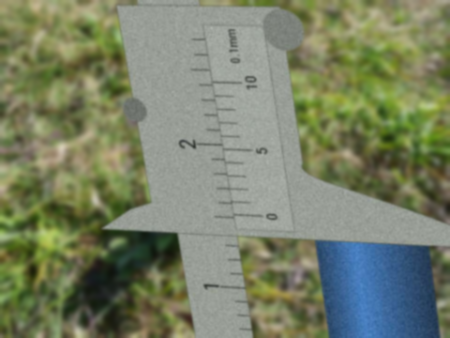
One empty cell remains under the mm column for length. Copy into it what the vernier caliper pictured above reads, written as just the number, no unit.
15.2
